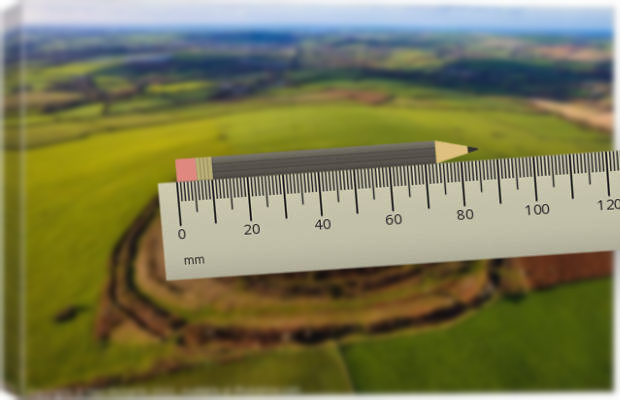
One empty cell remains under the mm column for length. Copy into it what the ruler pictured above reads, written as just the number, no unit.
85
